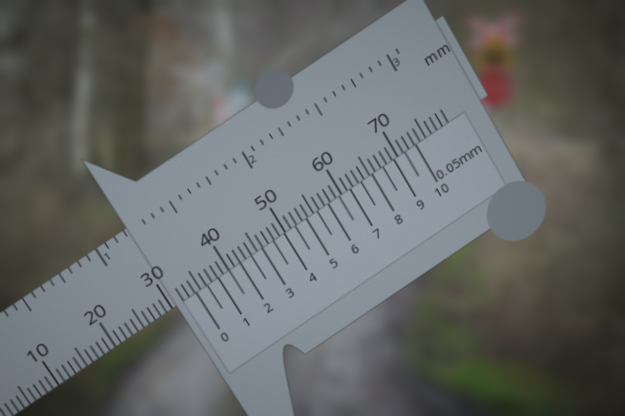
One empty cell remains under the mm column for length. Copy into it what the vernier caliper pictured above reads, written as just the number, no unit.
34.2
